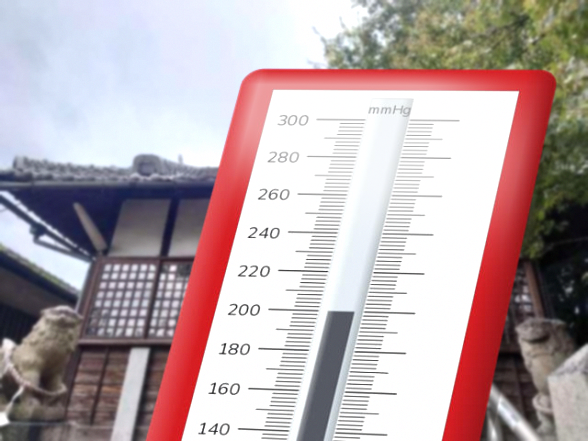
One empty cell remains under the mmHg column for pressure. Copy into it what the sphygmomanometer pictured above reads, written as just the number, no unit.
200
